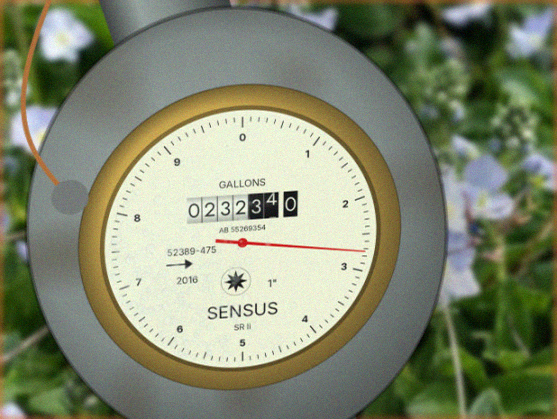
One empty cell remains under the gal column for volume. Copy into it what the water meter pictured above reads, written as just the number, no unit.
232342.7
